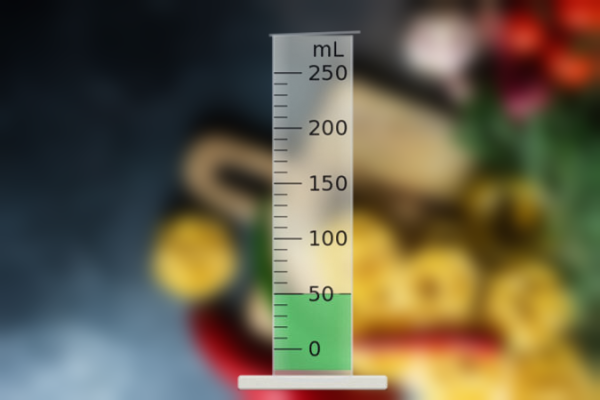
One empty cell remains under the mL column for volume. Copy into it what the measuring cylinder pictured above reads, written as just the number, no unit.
50
